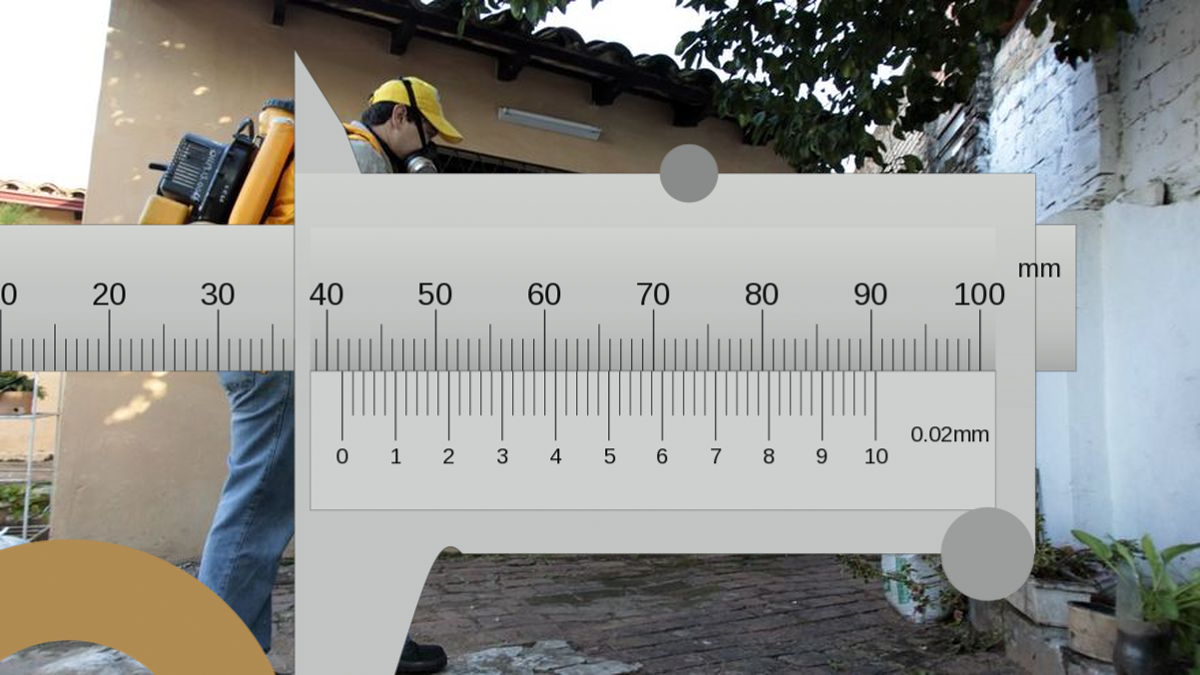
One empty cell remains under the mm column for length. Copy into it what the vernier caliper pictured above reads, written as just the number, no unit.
41.4
